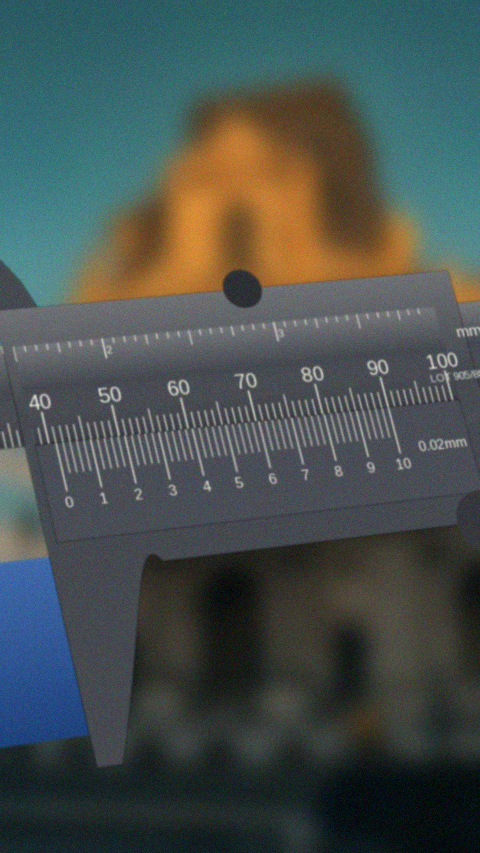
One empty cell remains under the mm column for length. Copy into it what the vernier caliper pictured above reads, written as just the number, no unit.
41.0
